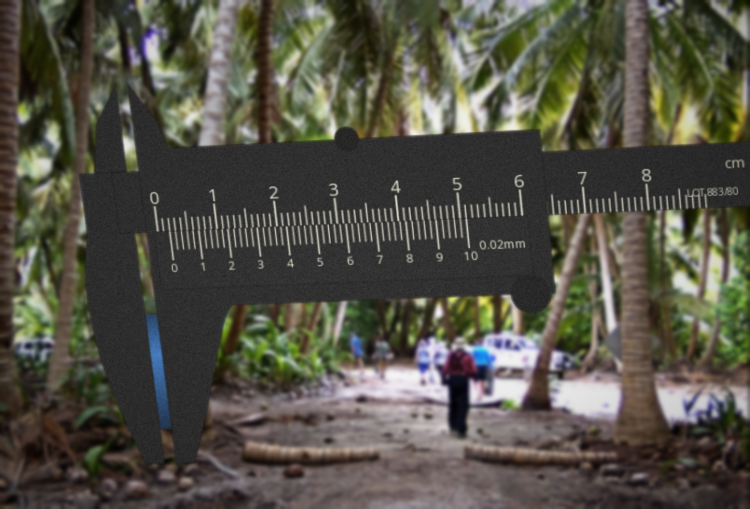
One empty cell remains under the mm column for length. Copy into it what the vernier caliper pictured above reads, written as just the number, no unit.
2.0
